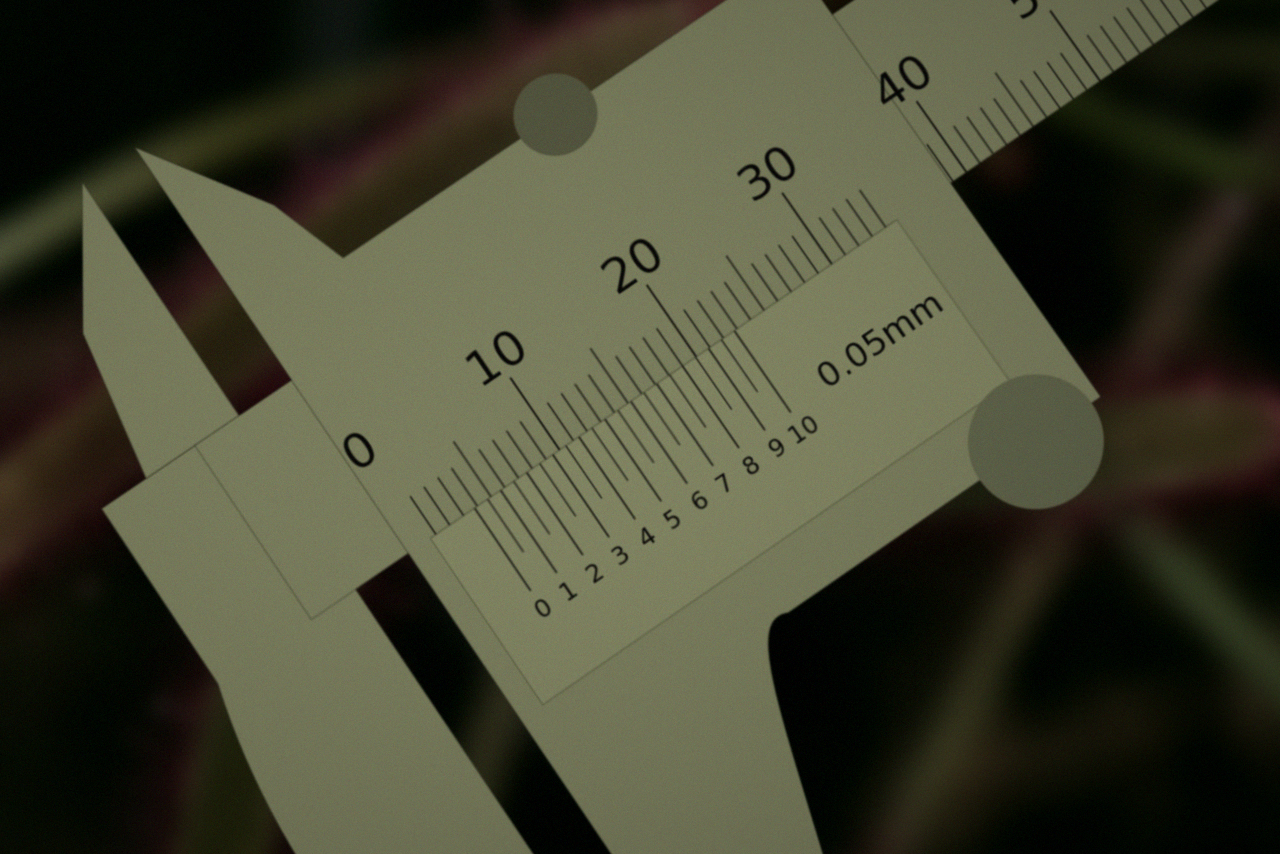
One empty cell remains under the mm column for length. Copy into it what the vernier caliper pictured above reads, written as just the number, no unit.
3.8
